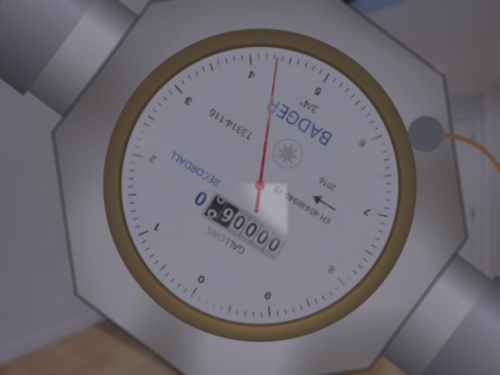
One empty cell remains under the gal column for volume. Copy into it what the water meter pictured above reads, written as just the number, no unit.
684.3
